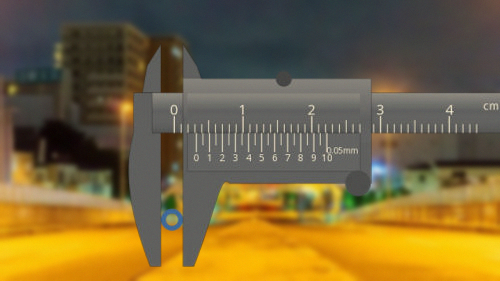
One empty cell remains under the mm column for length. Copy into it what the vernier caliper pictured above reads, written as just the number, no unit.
3.2
